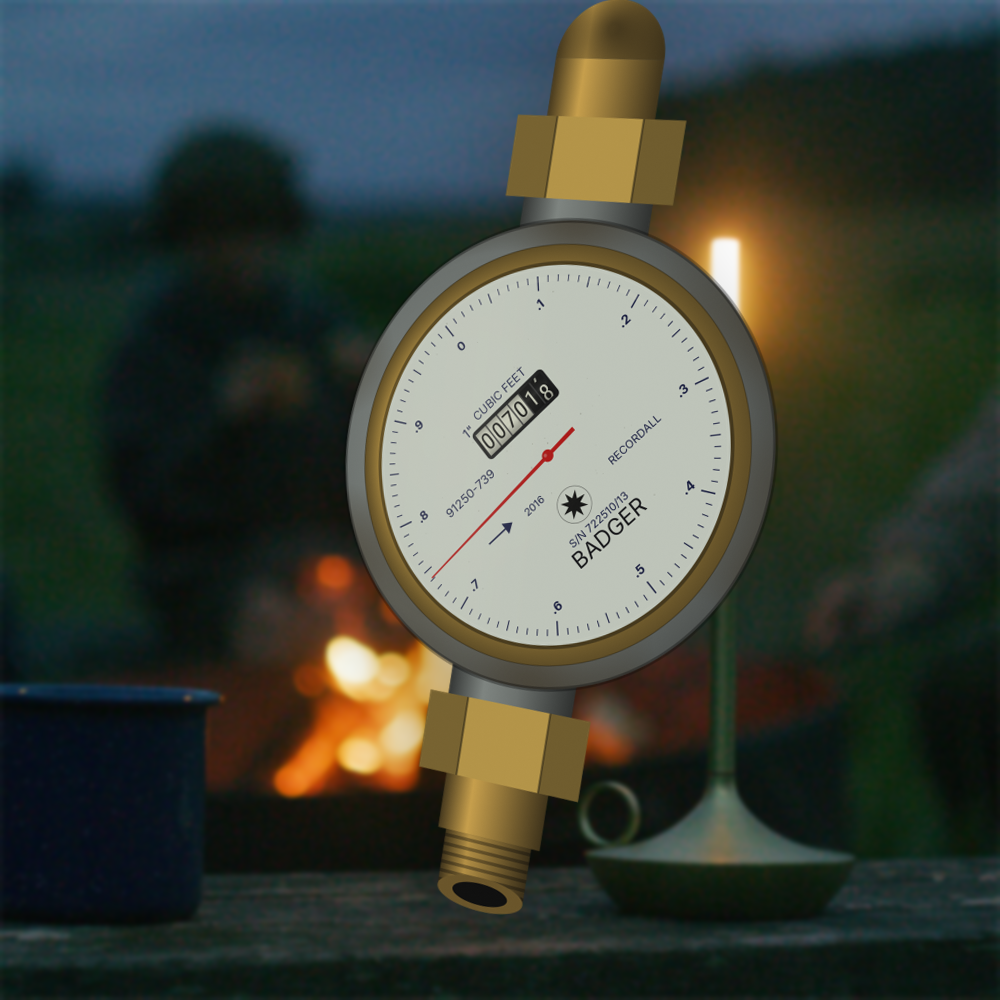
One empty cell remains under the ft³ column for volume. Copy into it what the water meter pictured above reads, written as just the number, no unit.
7017.74
